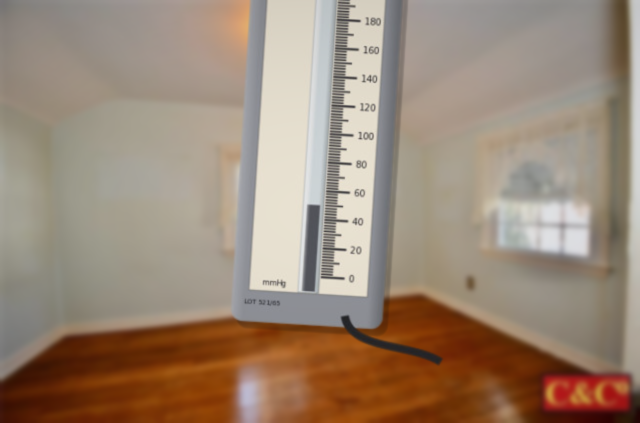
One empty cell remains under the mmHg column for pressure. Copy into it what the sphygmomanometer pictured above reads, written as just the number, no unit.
50
